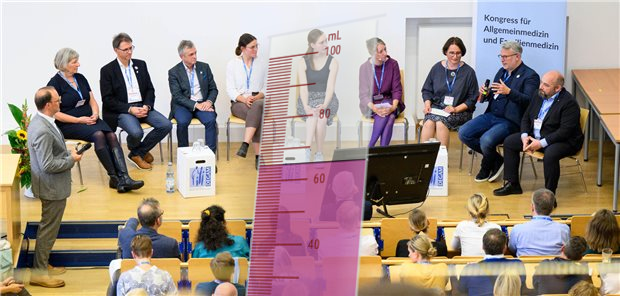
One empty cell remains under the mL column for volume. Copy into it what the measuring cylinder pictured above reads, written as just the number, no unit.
65
